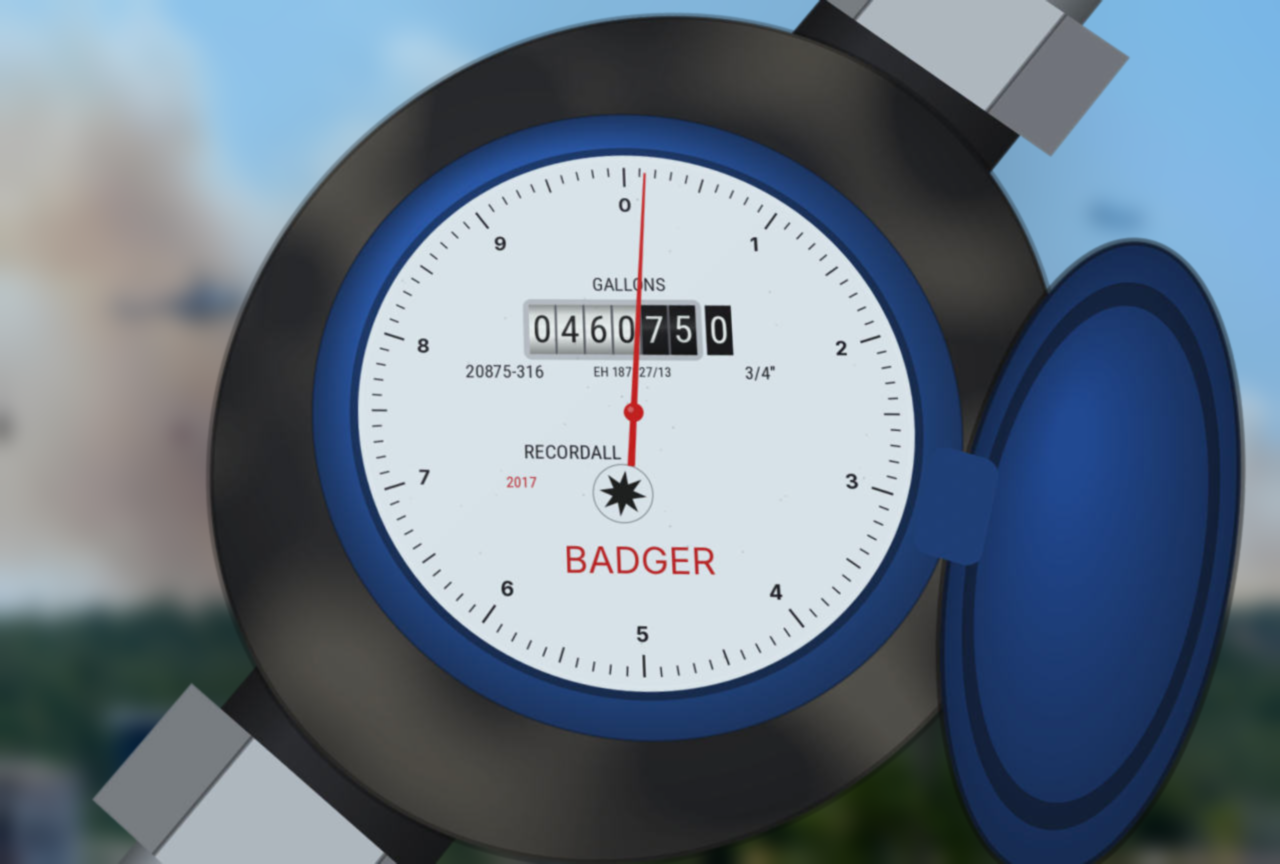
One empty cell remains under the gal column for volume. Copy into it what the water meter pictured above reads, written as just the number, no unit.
460750.1
